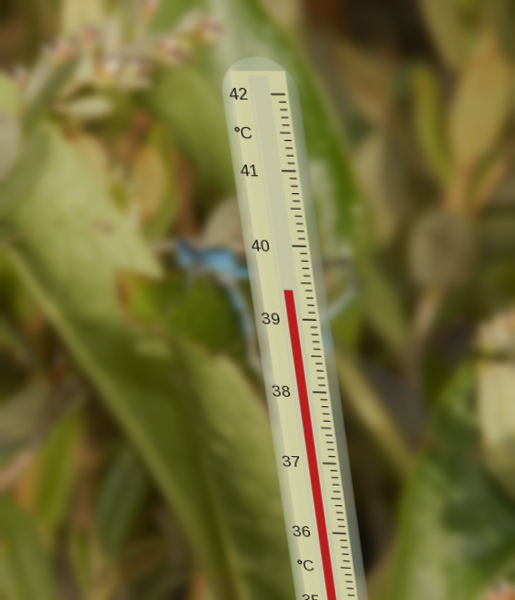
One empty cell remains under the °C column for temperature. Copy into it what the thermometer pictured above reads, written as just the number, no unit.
39.4
